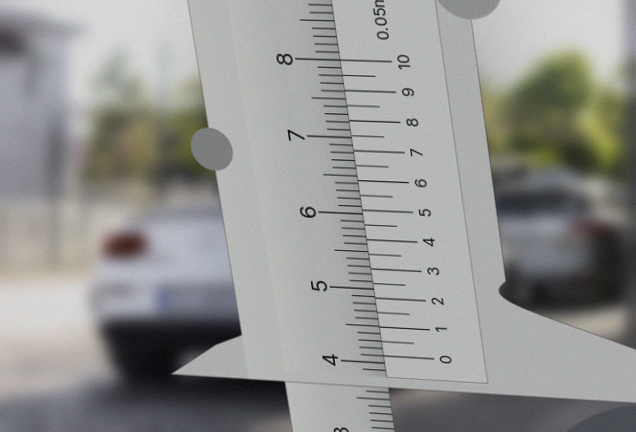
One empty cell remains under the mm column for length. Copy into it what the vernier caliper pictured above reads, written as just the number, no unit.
41.0
